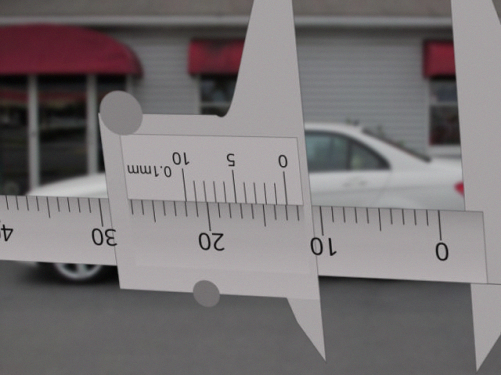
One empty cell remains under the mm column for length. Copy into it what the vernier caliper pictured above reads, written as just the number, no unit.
12.9
